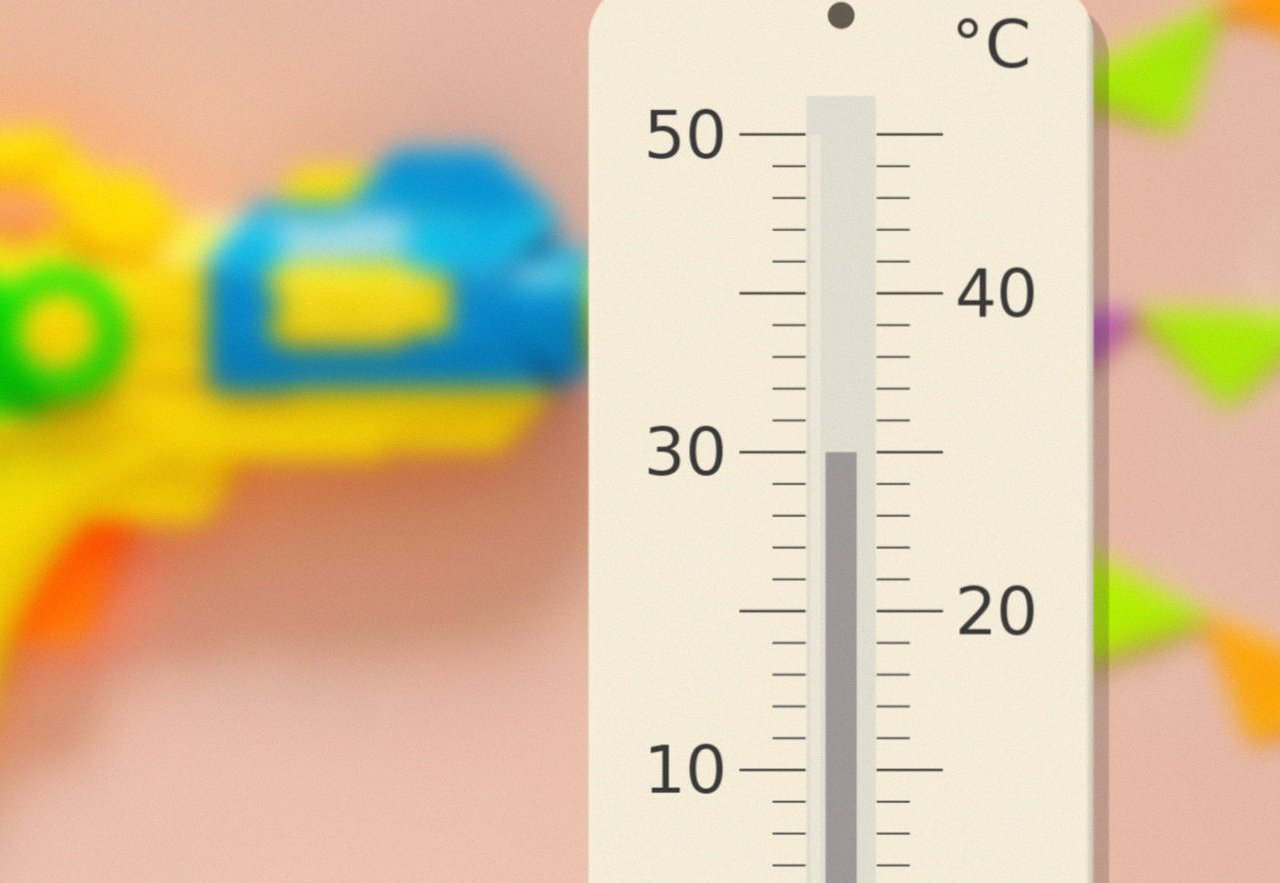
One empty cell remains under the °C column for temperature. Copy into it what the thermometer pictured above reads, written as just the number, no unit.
30
